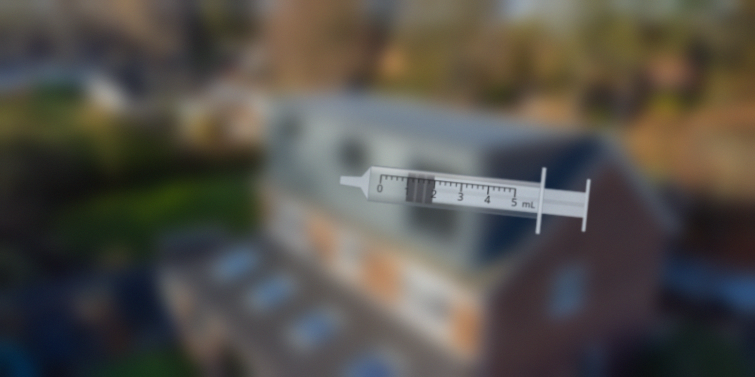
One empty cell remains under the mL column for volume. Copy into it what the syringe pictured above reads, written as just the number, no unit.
1
